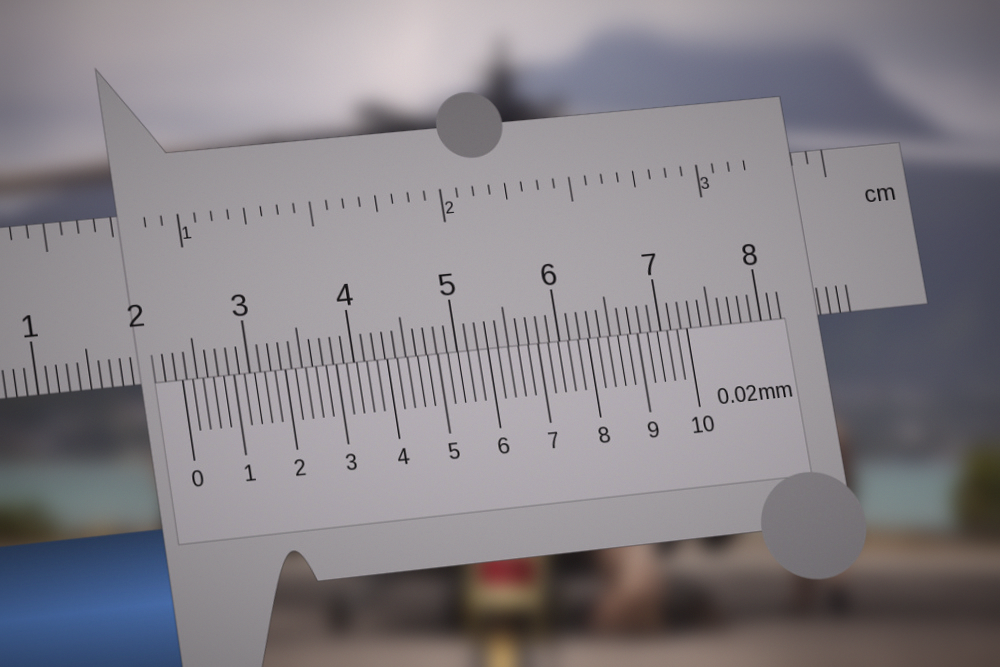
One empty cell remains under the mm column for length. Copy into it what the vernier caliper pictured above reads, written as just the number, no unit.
23.6
